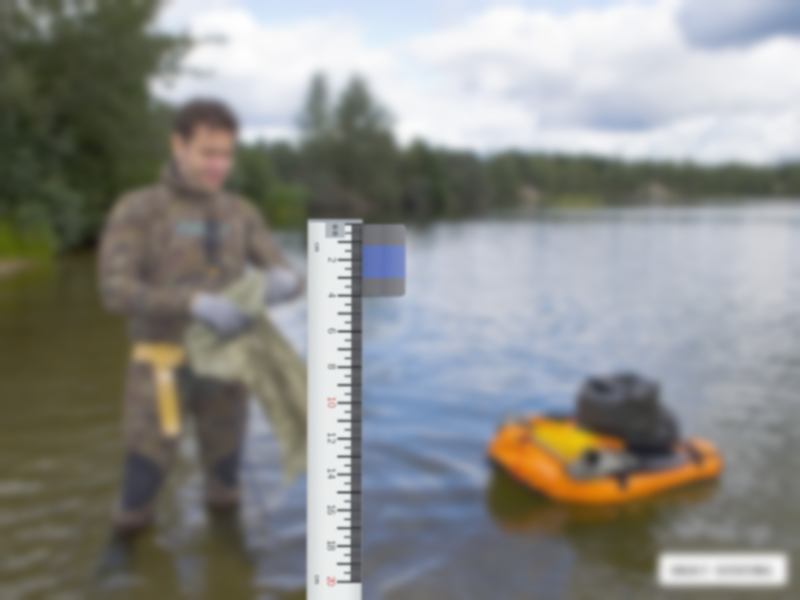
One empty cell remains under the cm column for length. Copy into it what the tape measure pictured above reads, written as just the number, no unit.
4
